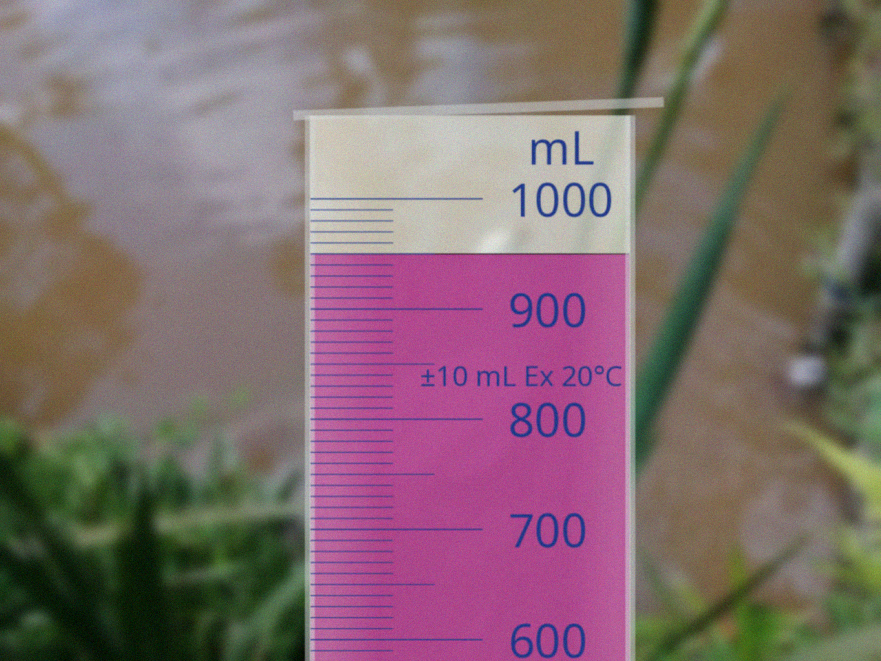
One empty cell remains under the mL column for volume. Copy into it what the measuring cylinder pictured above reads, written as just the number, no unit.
950
